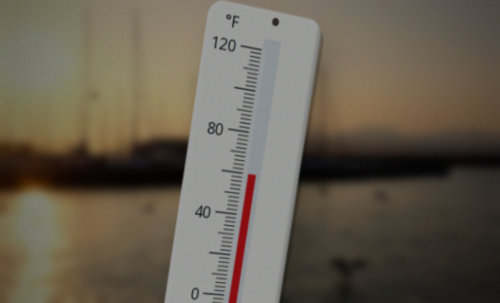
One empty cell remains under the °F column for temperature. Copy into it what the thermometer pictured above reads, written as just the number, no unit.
60
